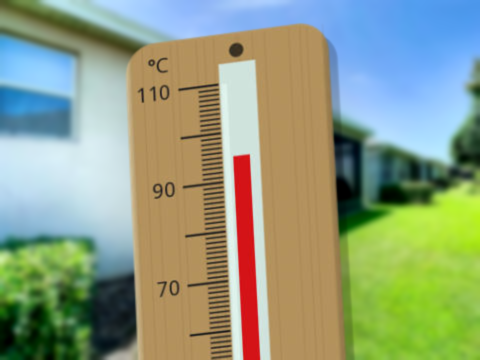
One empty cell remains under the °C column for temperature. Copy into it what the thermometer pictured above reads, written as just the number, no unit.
95
